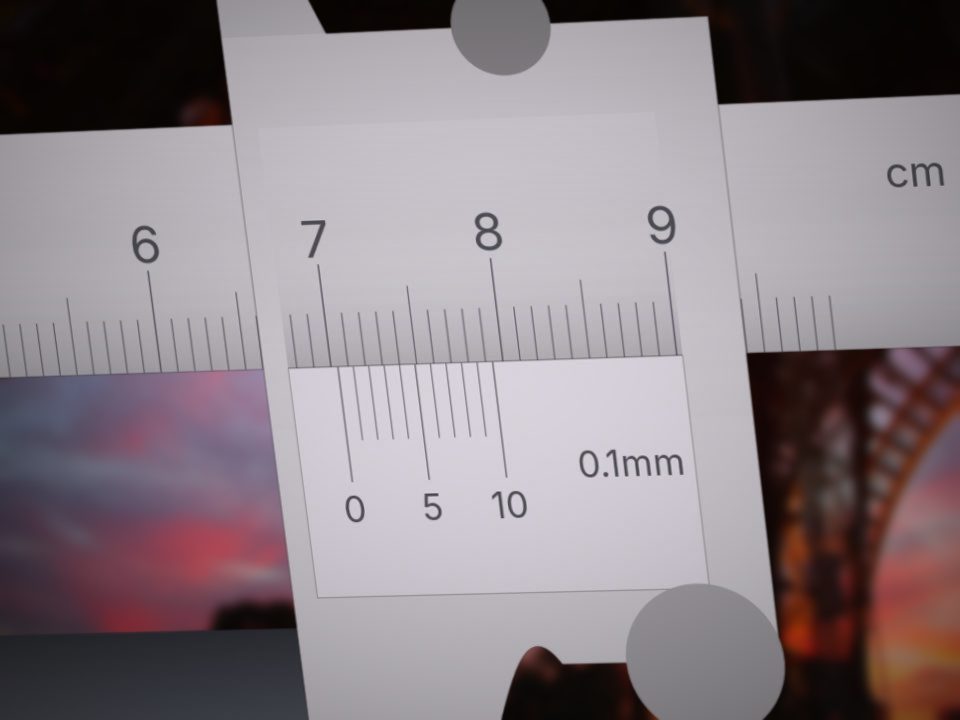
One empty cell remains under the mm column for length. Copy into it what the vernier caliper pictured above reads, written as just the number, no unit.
70.4
